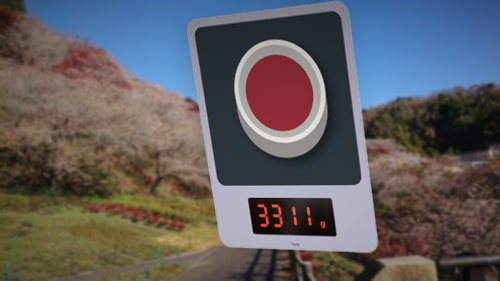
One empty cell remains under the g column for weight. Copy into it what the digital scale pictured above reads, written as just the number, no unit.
3311
